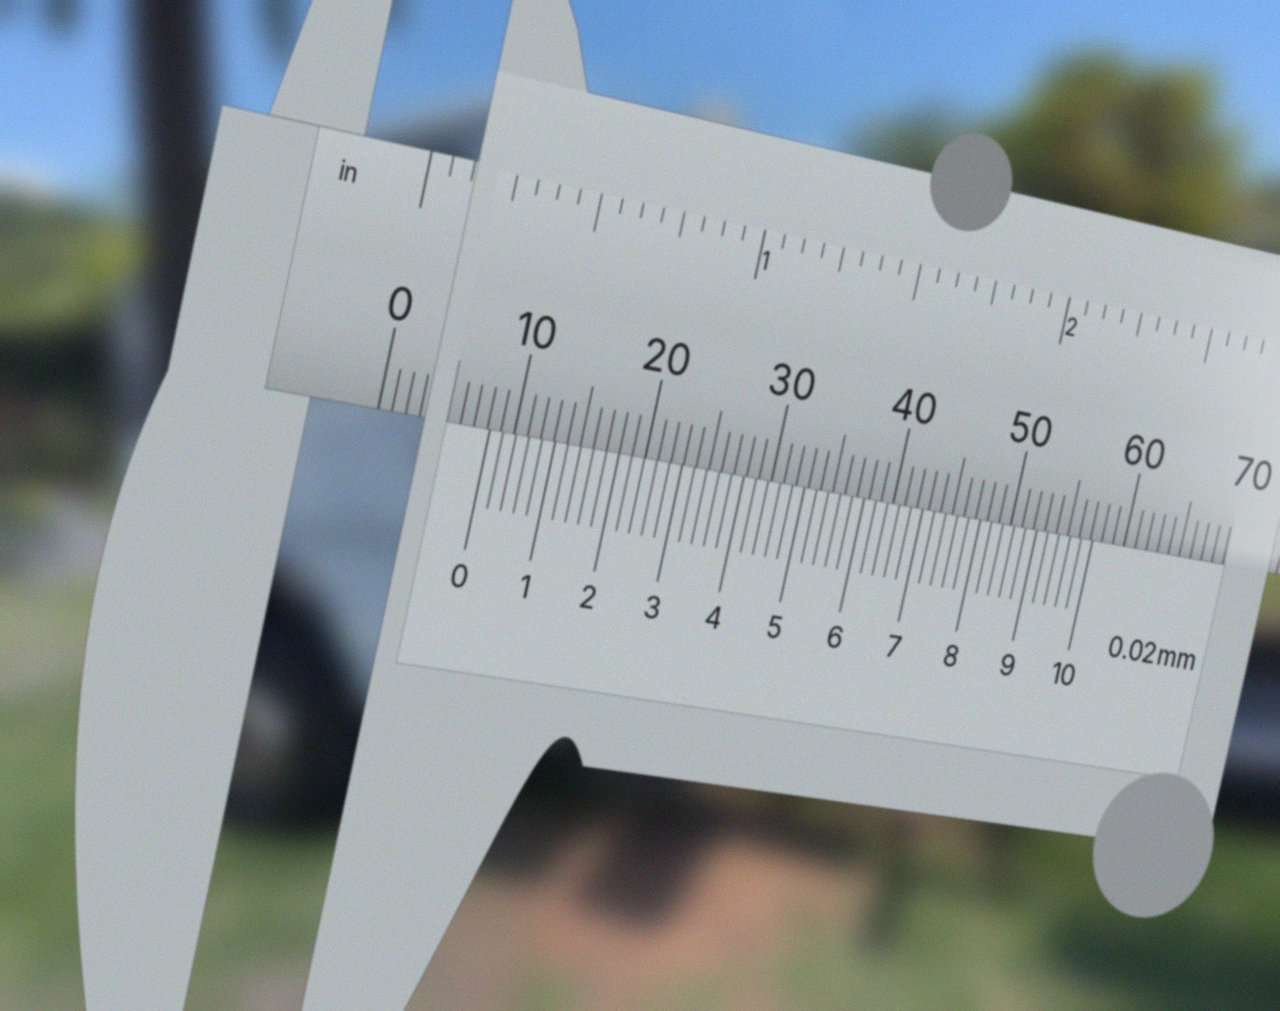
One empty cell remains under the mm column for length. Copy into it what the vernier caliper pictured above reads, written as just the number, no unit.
8.2
